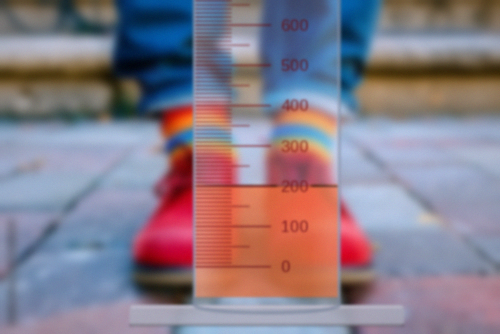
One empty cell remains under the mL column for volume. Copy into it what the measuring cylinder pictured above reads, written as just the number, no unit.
200
